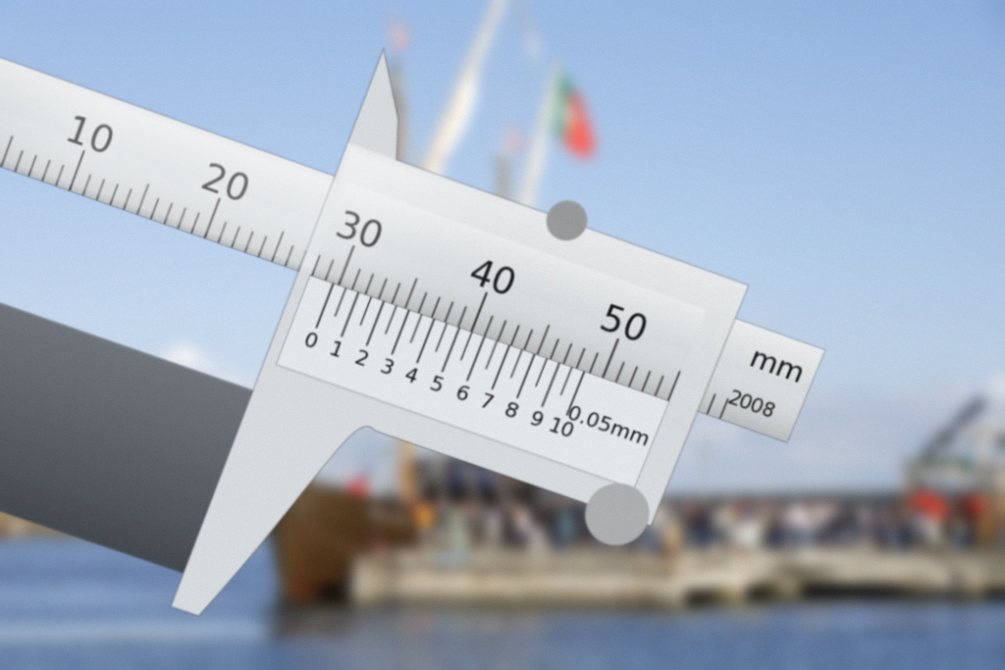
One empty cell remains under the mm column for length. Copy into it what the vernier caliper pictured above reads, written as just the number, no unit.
29.6
